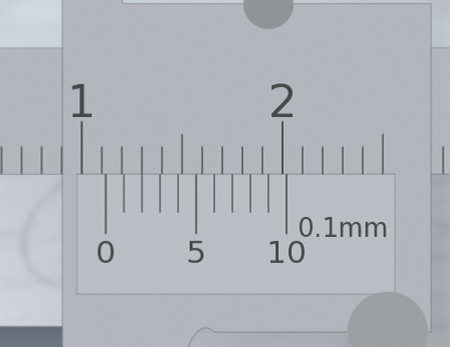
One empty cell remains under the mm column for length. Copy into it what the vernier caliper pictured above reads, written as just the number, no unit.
11.2
